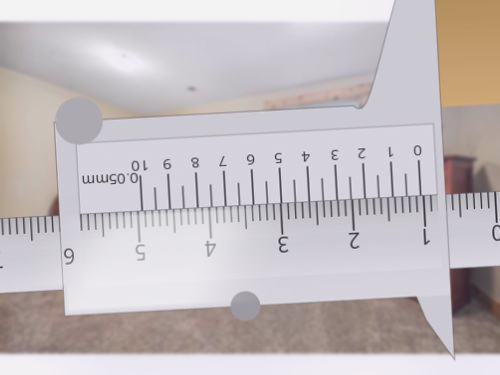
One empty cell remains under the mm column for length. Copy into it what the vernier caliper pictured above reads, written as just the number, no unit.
10.4
